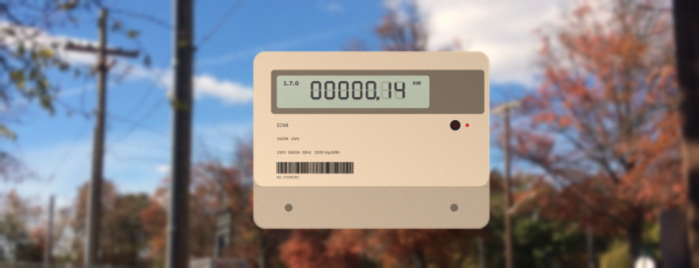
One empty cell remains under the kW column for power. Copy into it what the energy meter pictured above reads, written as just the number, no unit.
0.14
